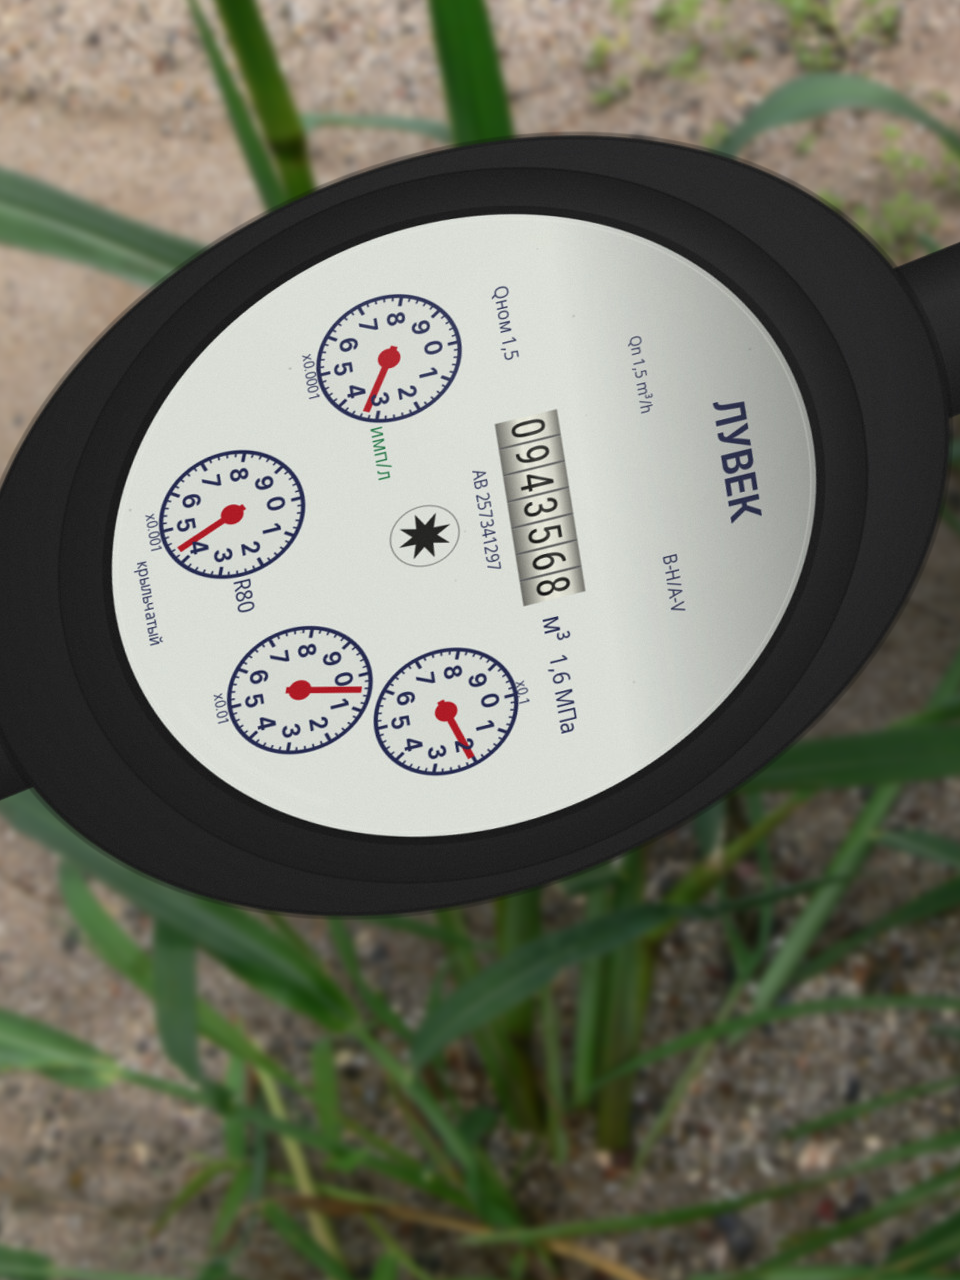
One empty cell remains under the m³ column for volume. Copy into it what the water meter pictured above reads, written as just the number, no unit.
943568.2043
